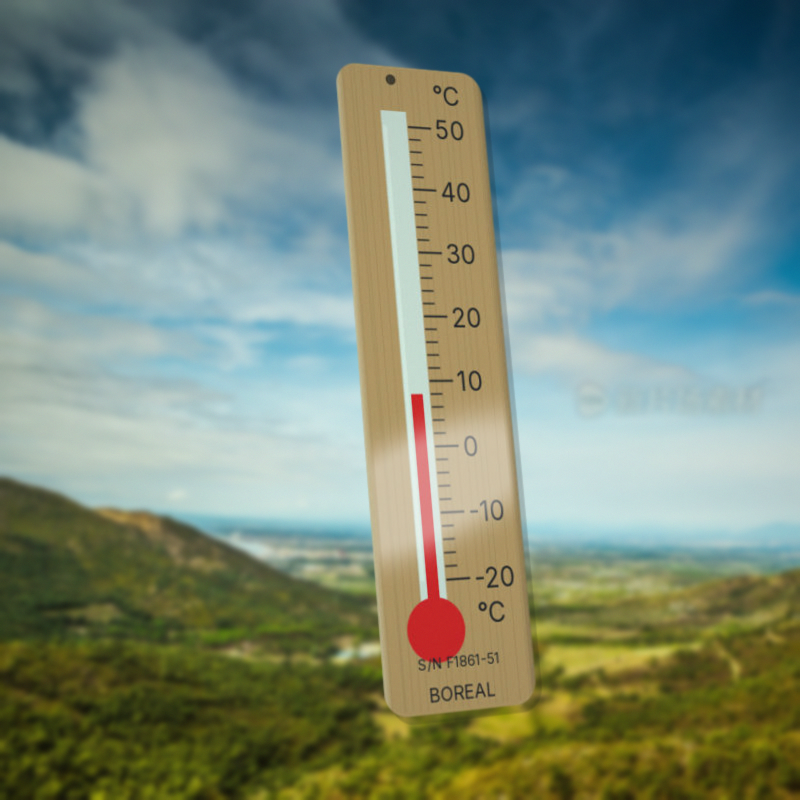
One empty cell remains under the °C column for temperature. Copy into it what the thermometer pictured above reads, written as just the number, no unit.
8
